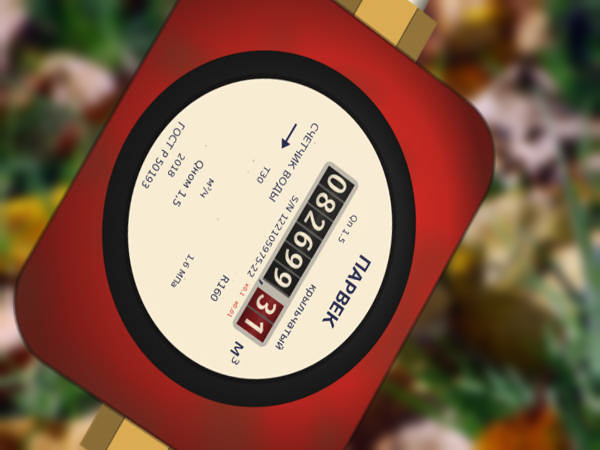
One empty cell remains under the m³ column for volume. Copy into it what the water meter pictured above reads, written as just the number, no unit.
82699.31
